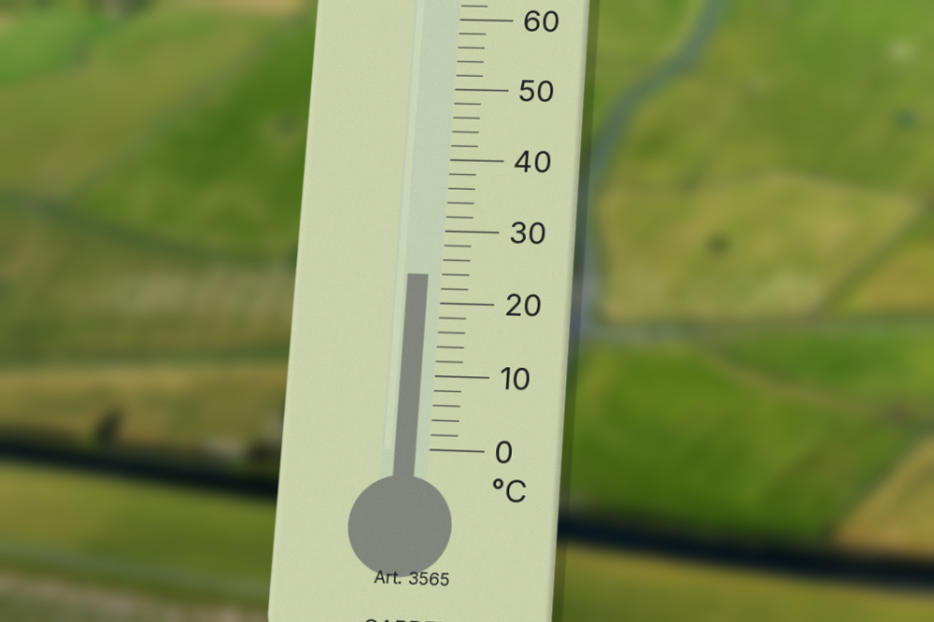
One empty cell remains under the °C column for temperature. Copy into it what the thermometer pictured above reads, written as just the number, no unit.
24
